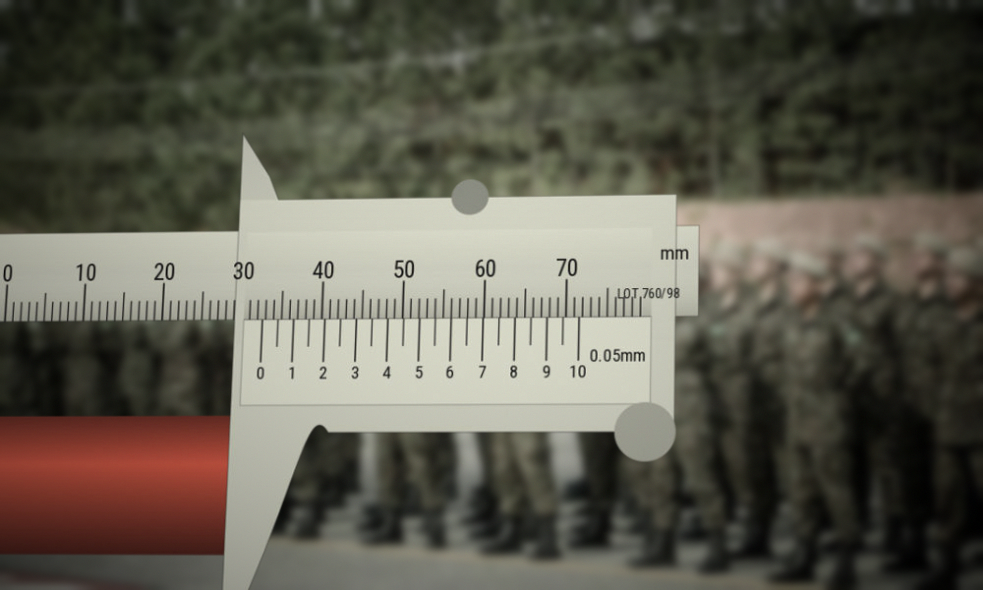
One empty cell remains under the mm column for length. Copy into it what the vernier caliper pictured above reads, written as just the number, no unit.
32.6
